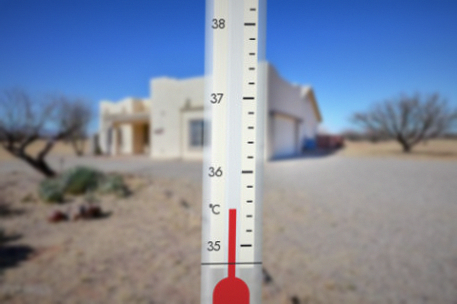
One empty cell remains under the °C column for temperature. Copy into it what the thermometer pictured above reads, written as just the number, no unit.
35.5
